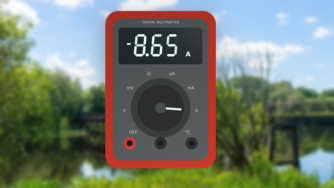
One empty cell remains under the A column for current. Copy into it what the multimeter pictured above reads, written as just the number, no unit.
-8.65
